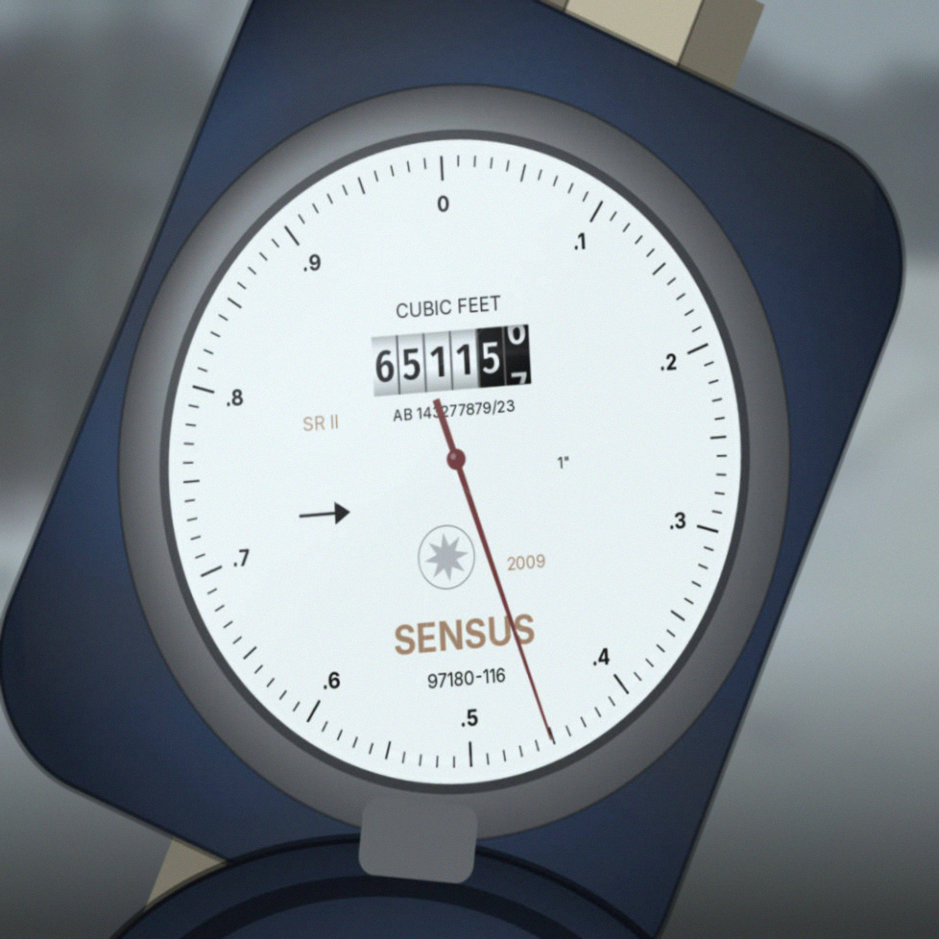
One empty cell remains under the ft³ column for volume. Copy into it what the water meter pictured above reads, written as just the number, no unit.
651156.45
